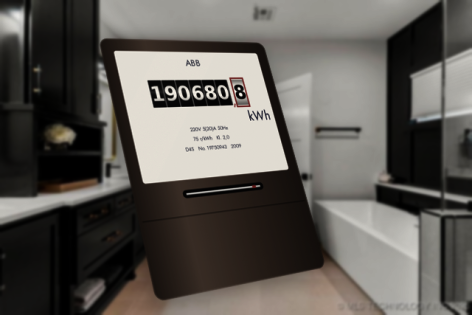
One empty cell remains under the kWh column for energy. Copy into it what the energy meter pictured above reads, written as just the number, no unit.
190680.8
